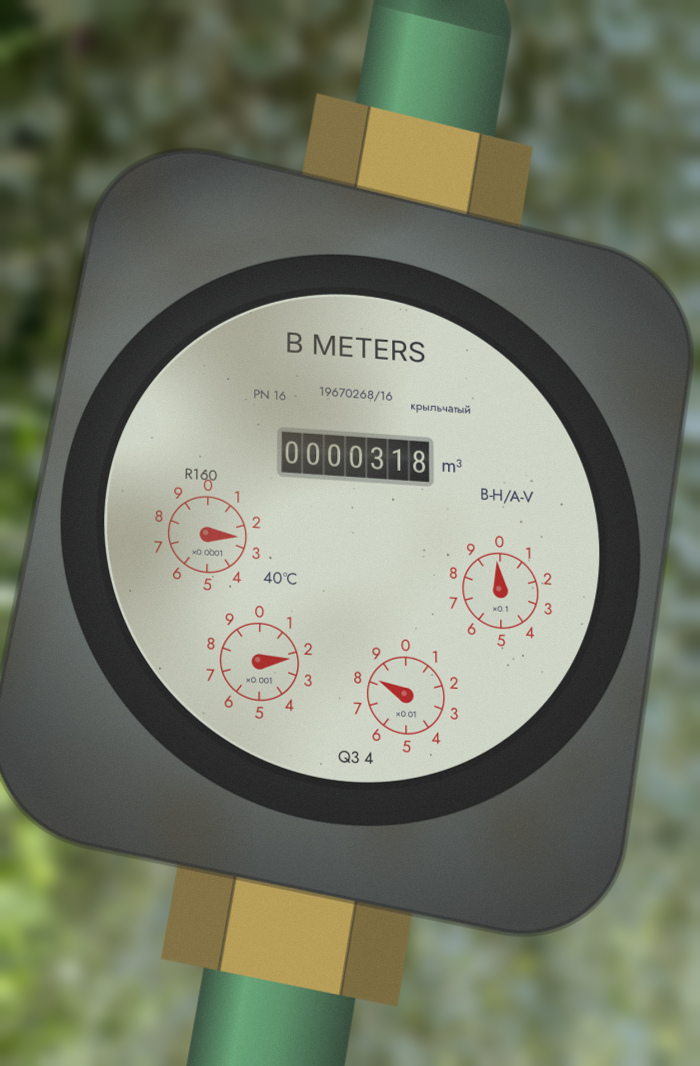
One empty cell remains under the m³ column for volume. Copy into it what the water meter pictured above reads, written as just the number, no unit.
317.9822
